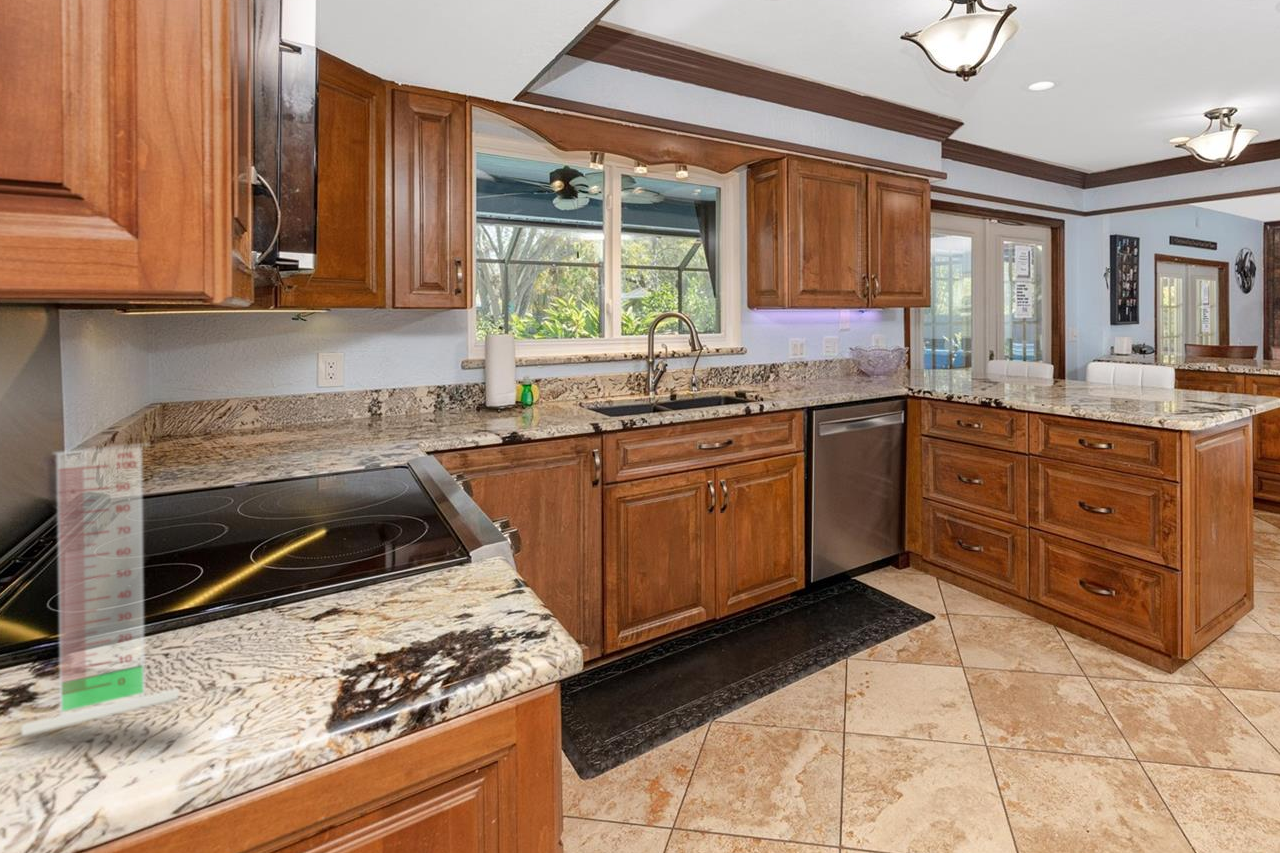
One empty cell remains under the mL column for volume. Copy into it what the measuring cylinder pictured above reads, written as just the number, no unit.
5
